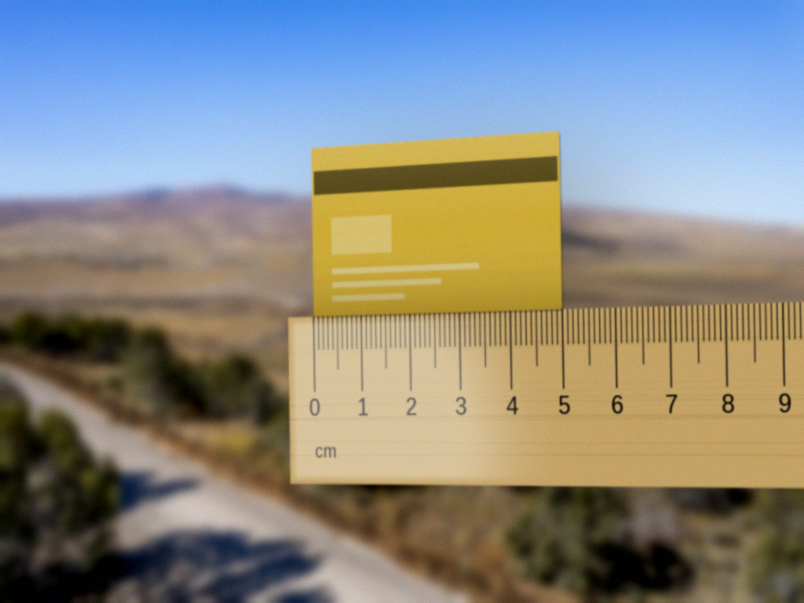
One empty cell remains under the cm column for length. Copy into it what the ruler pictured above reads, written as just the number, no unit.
5
